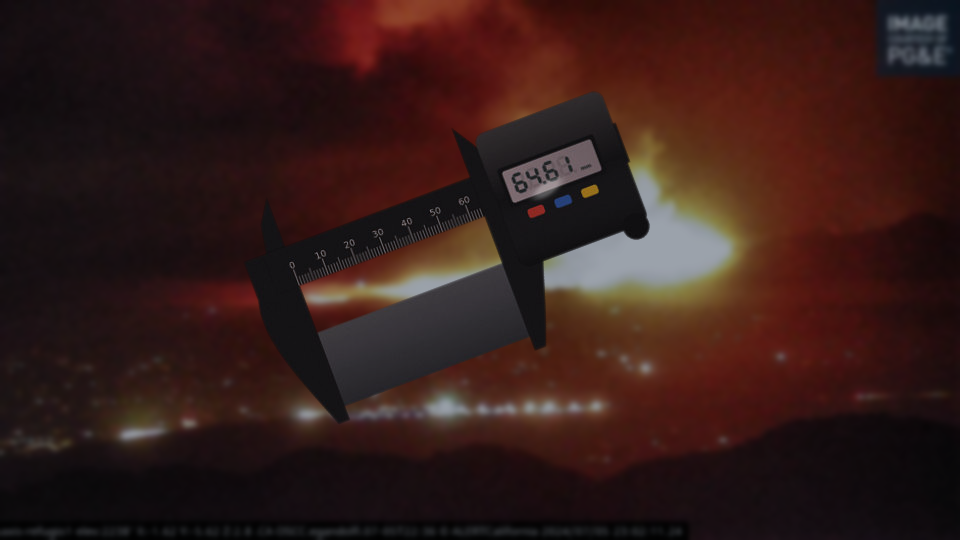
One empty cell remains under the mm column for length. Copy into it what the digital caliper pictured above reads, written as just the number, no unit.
64.61
